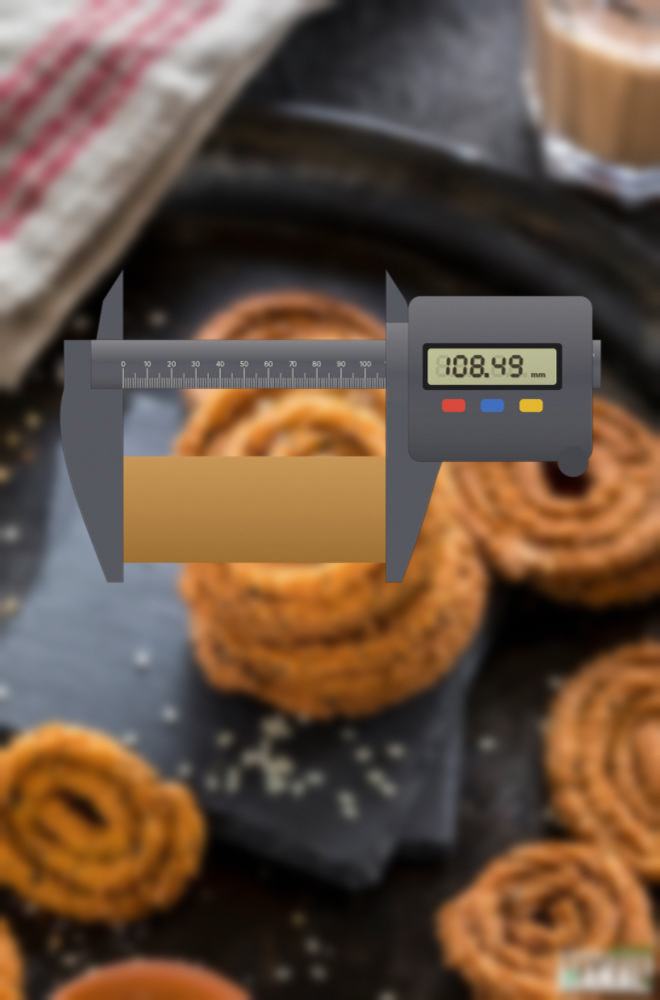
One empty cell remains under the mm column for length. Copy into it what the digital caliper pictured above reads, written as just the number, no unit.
108.49
